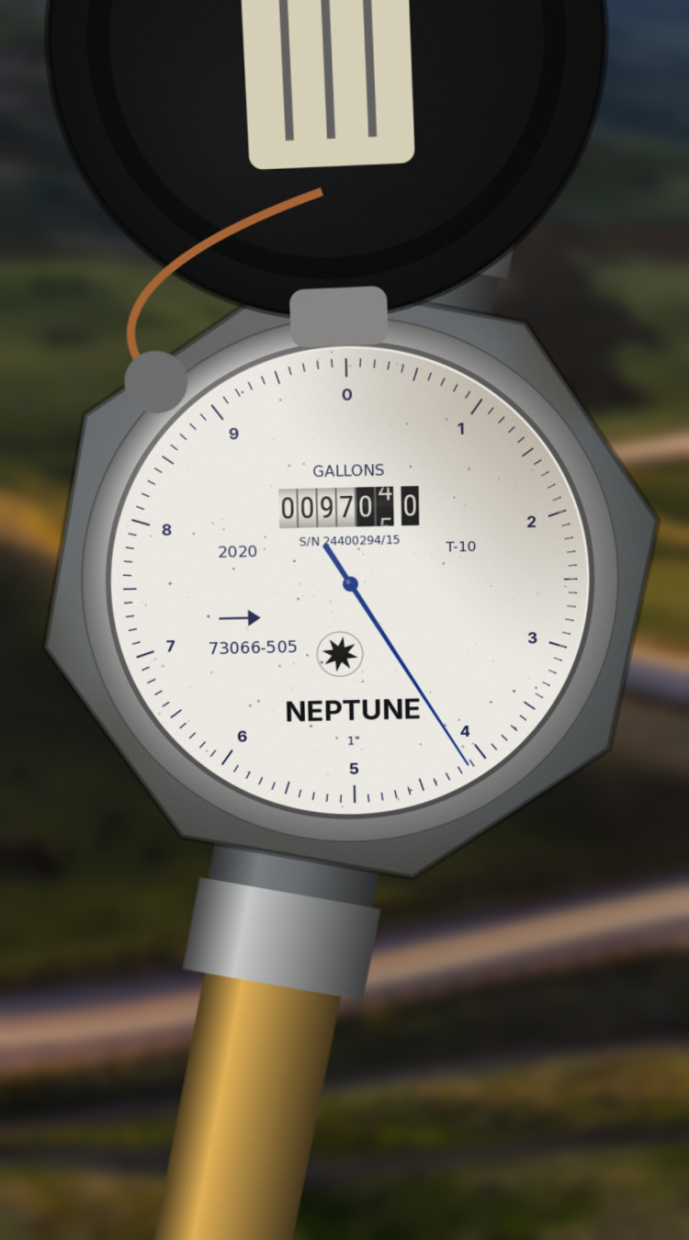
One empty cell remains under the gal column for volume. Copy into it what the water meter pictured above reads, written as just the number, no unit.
97044.1
